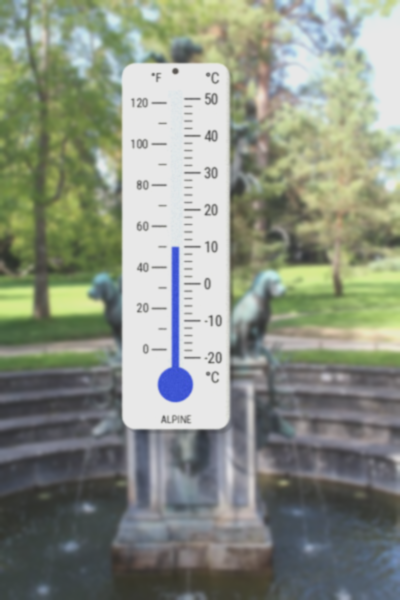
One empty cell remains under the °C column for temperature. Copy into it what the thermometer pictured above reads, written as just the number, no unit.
10
